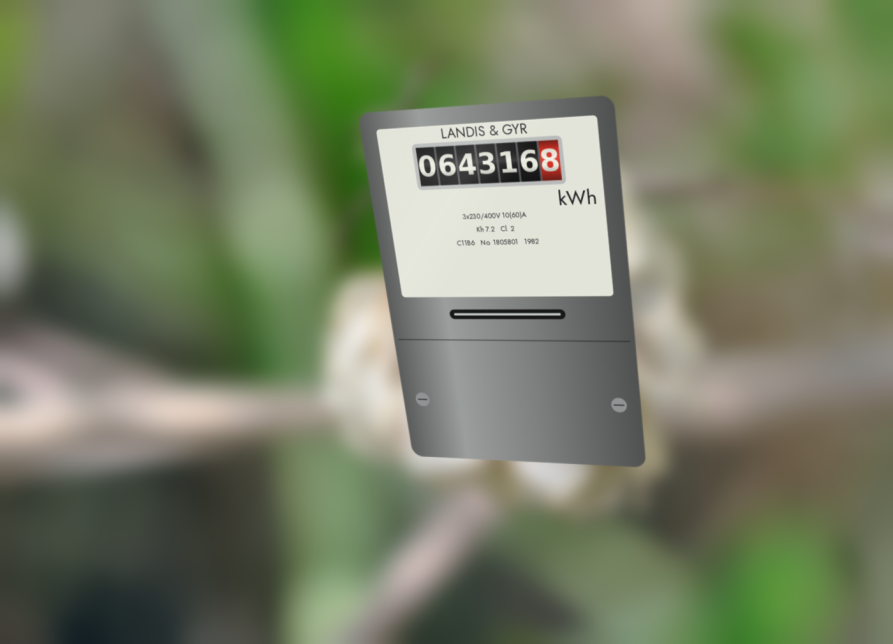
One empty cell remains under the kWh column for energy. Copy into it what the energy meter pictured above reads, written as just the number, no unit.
64316.8
